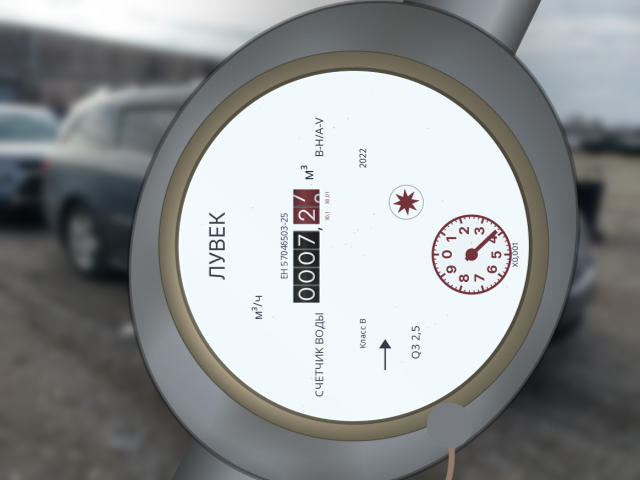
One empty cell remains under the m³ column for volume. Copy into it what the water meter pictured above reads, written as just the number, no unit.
7.273
